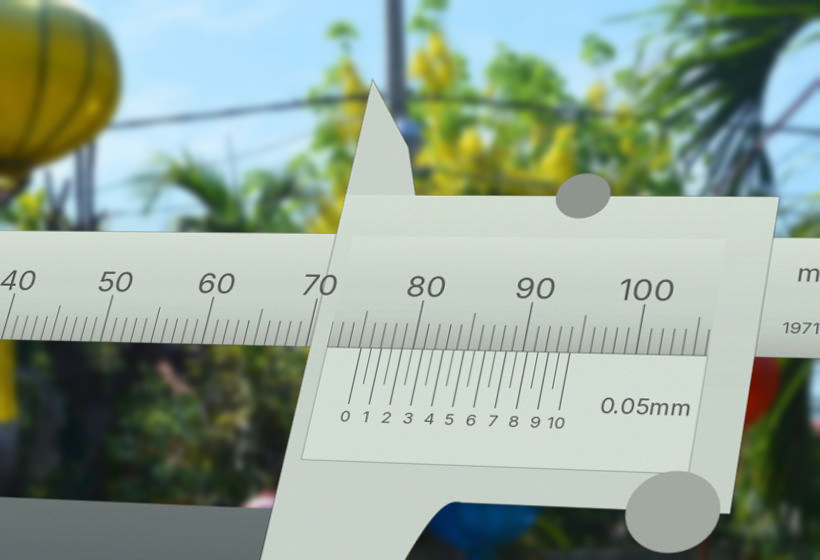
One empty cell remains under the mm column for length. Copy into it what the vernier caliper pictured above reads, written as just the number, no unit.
75.2
